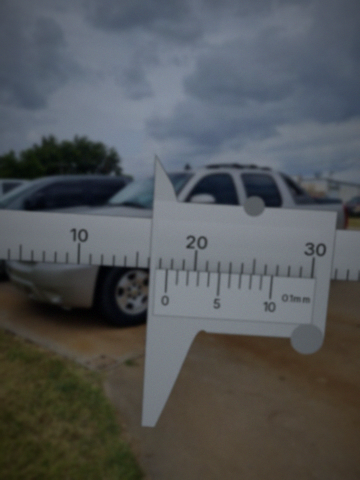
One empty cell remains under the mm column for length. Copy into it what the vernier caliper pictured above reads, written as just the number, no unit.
17.6
